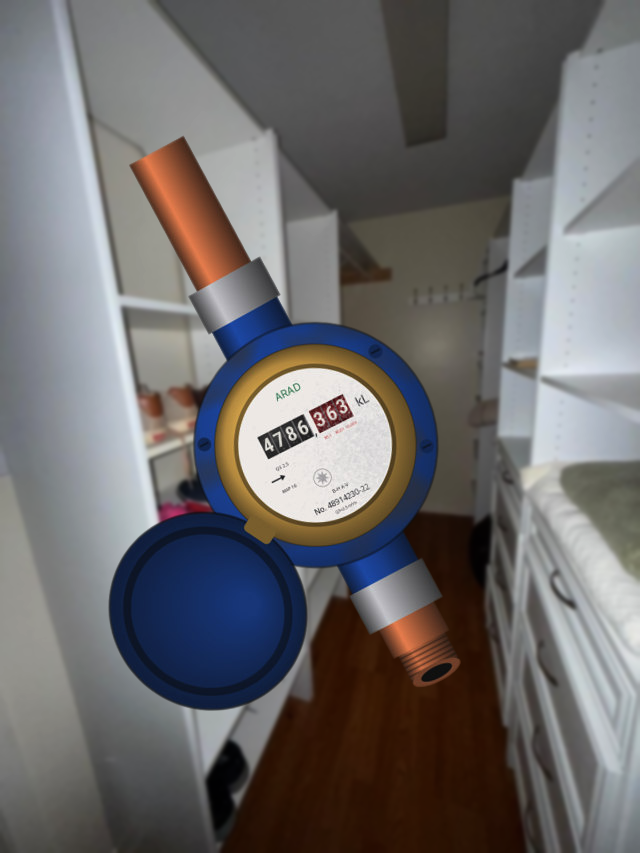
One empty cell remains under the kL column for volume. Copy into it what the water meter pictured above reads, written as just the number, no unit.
4786.363
